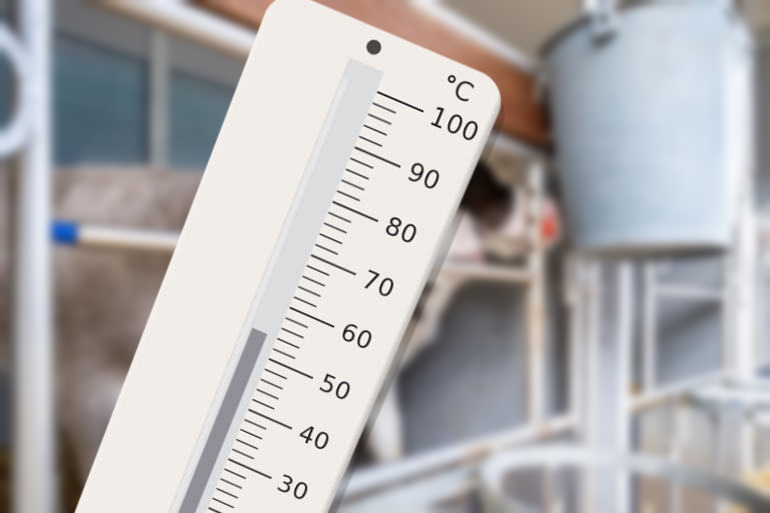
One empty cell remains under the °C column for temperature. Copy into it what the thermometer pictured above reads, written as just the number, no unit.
54
